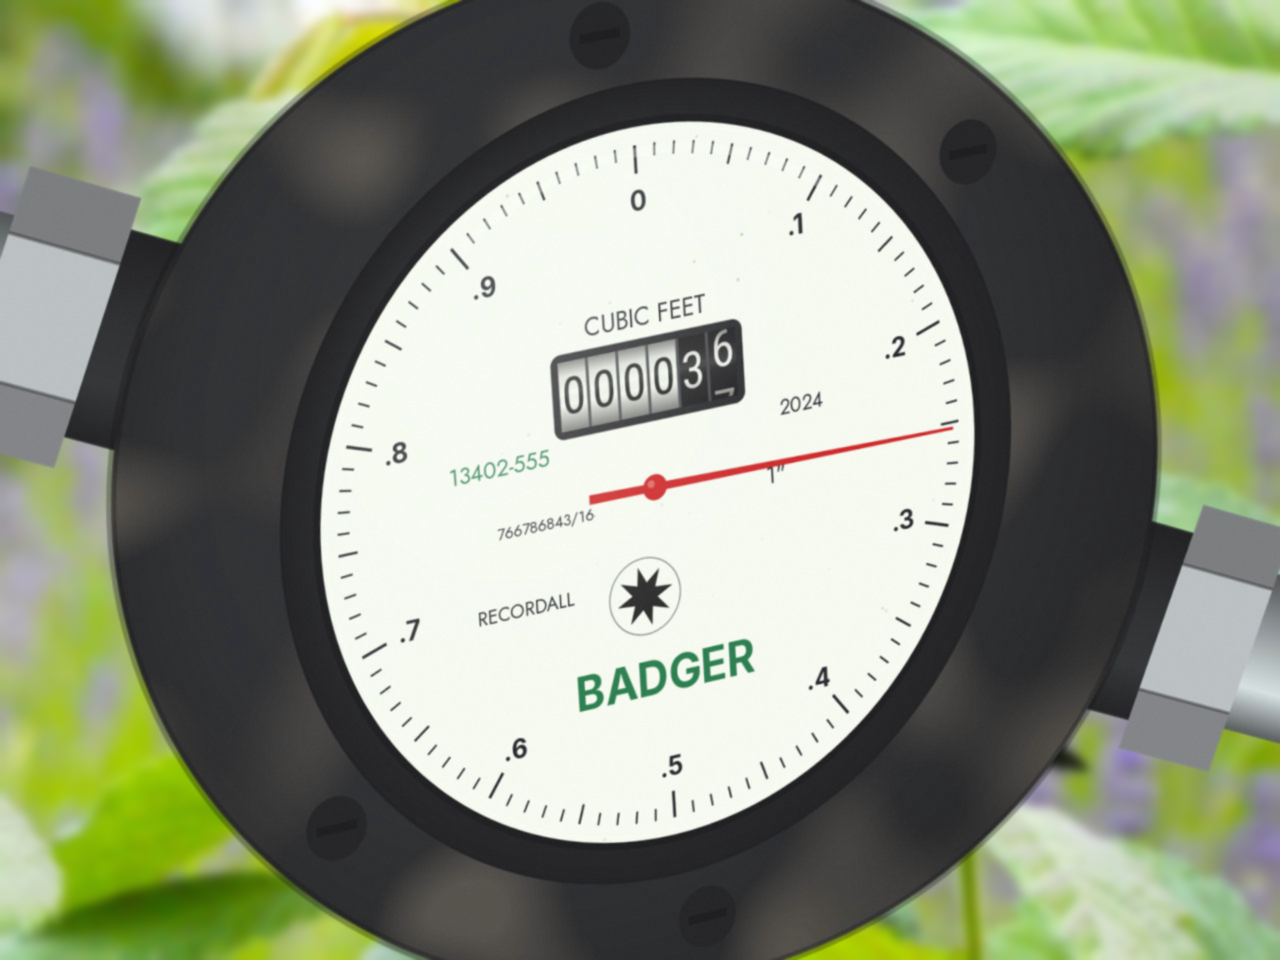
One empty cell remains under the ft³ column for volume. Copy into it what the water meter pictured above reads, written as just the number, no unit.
36.25
